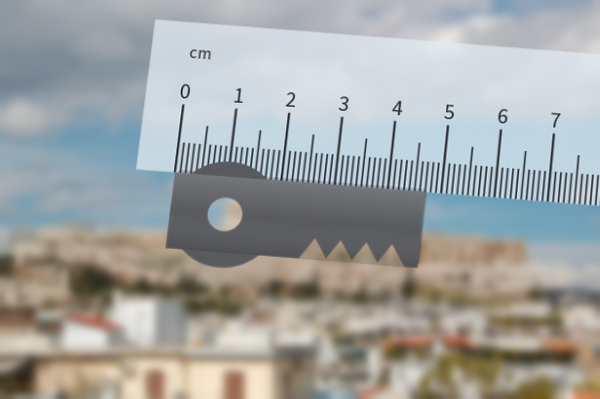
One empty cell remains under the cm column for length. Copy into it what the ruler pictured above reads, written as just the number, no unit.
4.7
